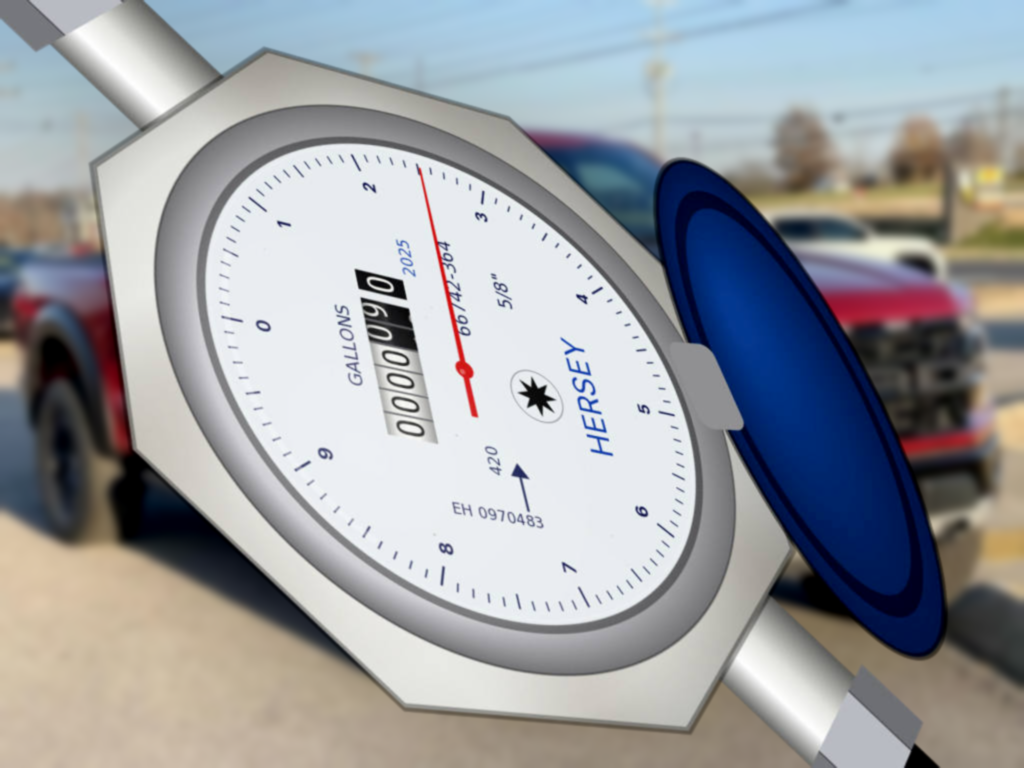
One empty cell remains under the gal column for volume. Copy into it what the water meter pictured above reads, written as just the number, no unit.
92.5
